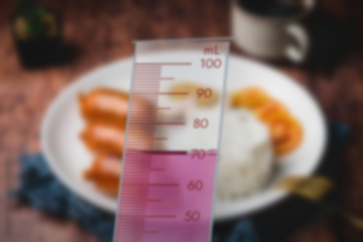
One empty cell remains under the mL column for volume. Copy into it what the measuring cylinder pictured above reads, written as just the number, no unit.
70
